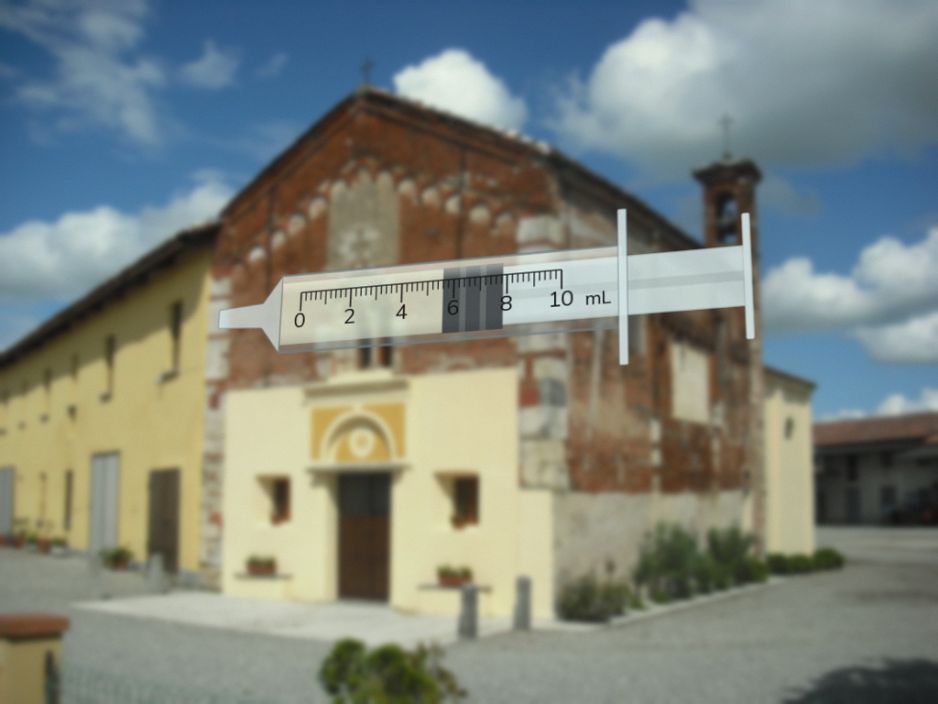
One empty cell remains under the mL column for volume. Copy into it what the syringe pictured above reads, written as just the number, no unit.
5.6
